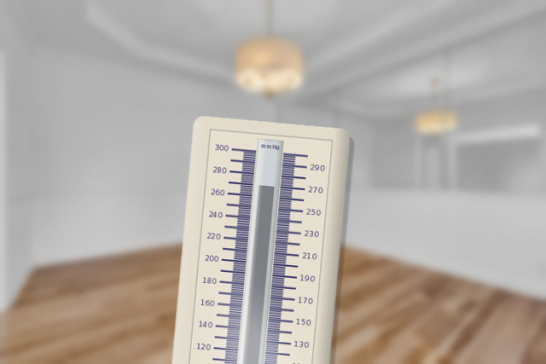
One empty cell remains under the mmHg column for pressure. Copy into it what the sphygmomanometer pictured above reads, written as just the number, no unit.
270
